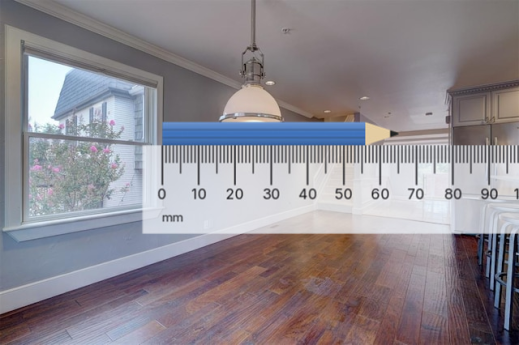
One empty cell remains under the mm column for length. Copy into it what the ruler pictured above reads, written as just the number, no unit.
65
